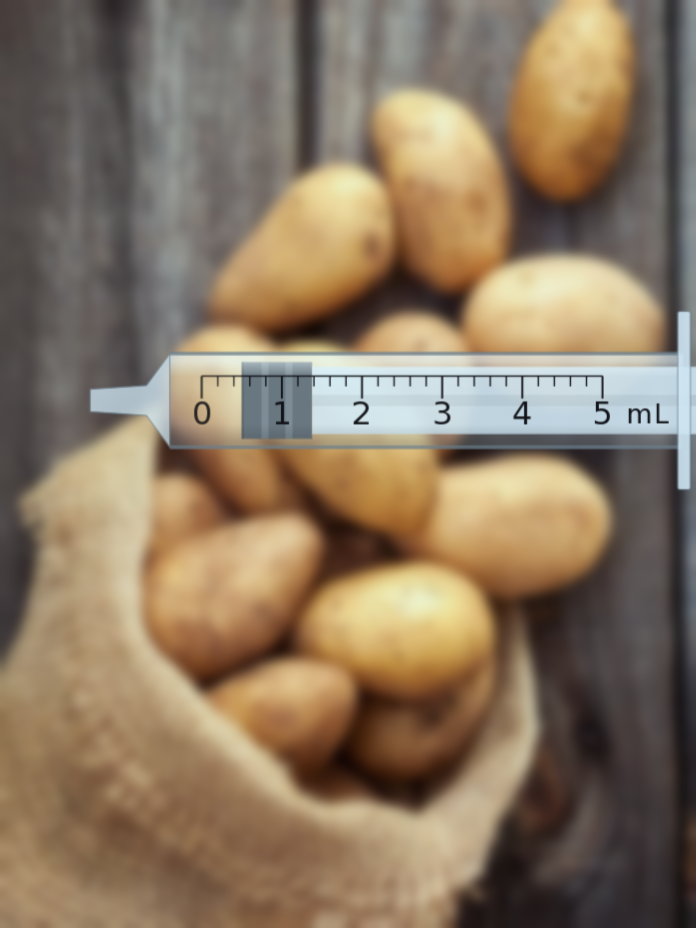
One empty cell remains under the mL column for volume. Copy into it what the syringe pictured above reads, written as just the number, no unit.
0.5
